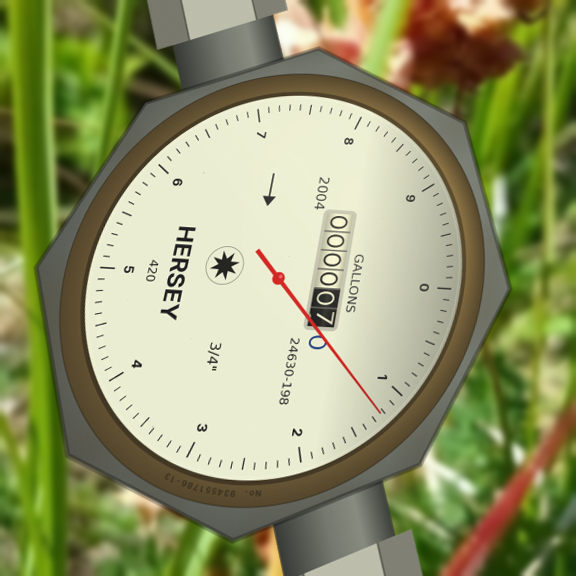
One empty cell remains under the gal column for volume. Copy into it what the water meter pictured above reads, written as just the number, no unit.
71.2
